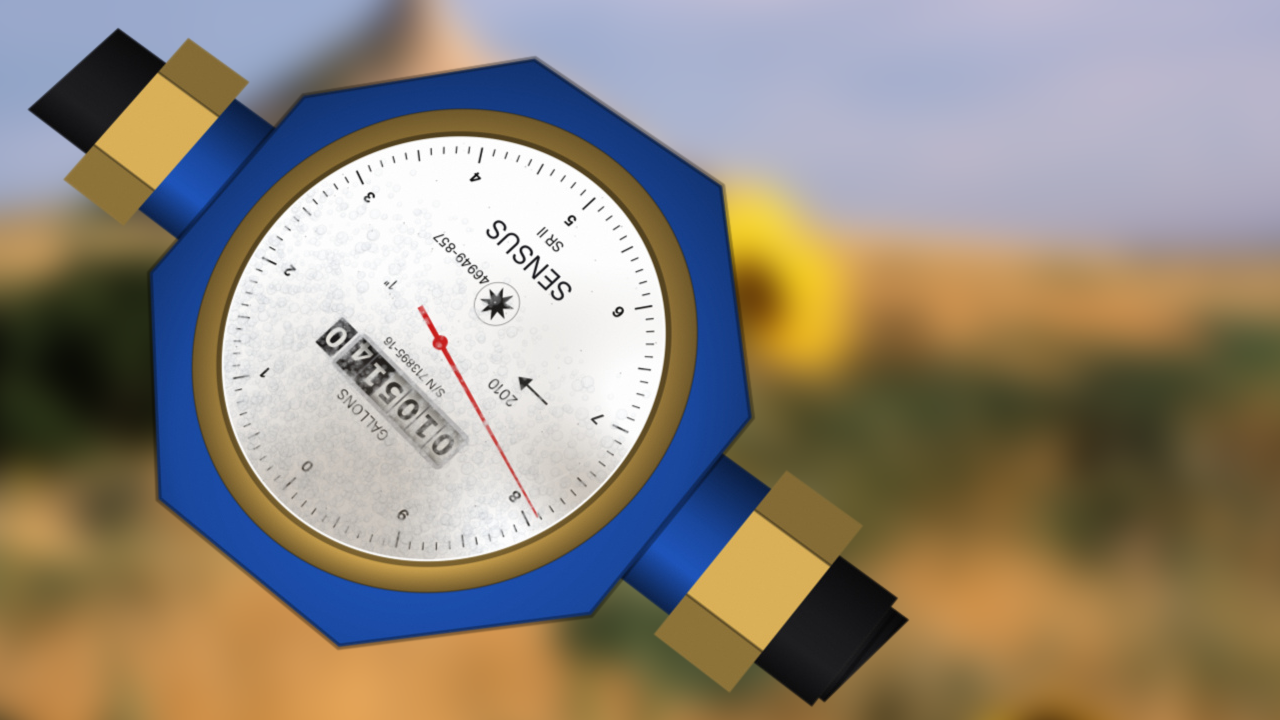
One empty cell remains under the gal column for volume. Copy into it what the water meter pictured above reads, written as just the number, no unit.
105137.9
